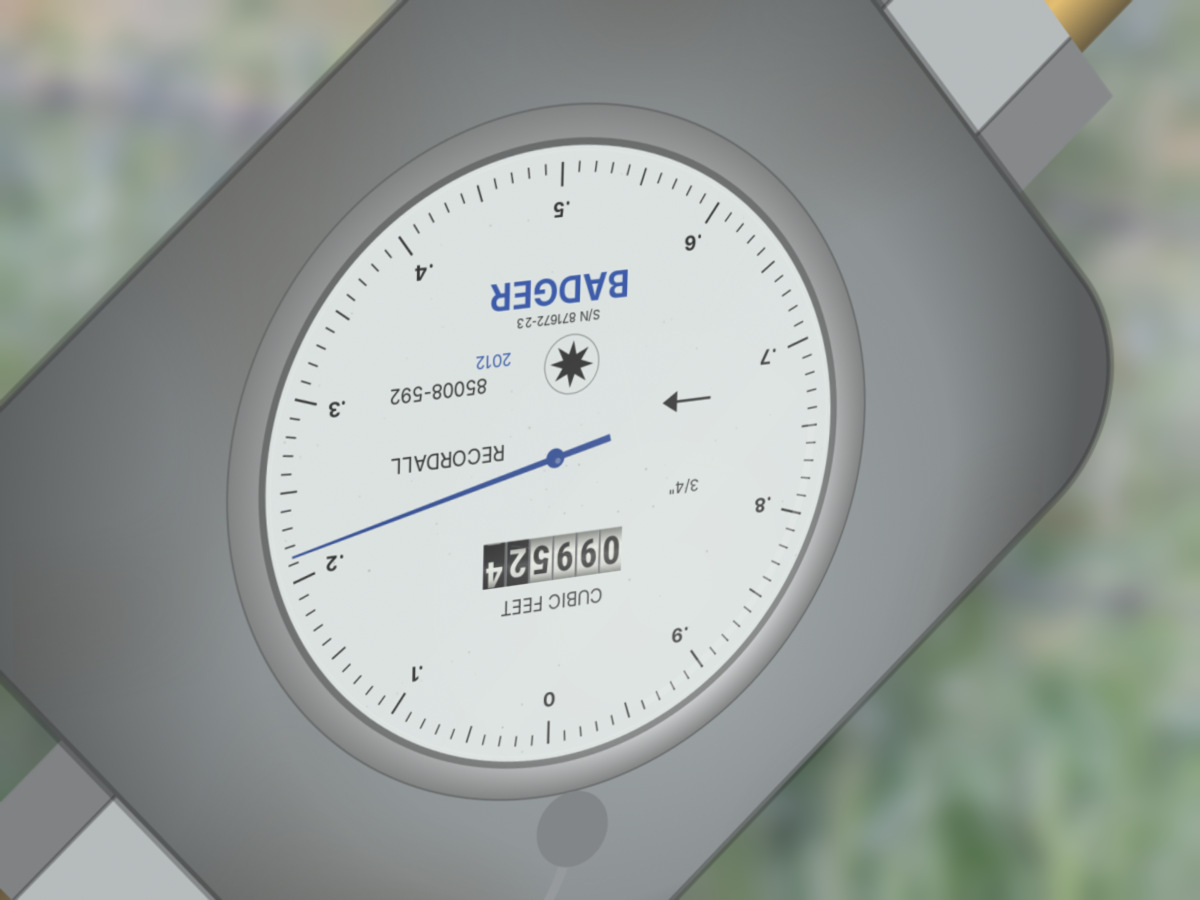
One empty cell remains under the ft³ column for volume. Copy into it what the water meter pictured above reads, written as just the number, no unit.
99524.21
